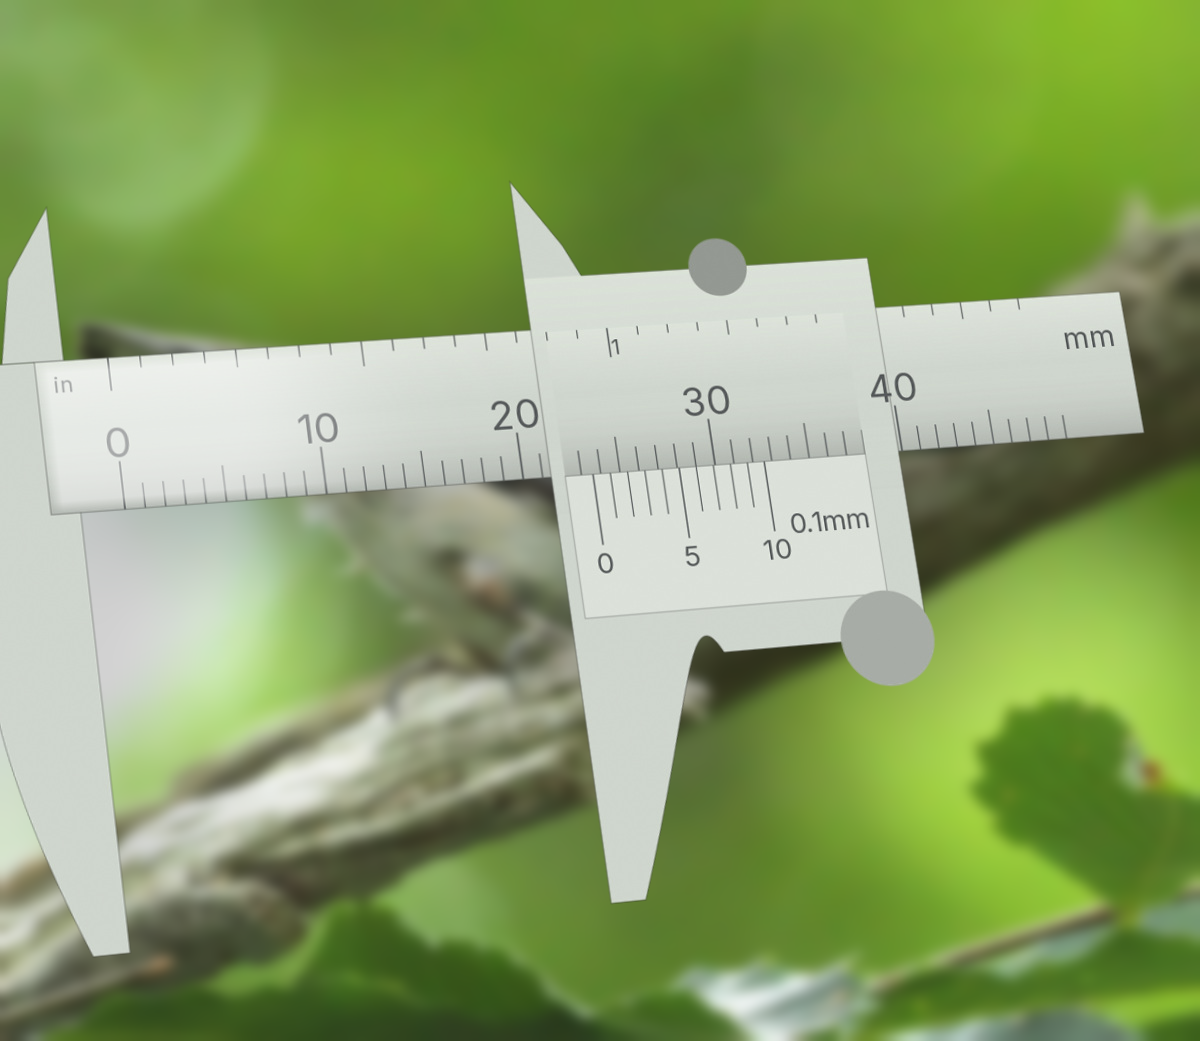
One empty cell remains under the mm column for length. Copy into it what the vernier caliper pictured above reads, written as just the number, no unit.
23.6
